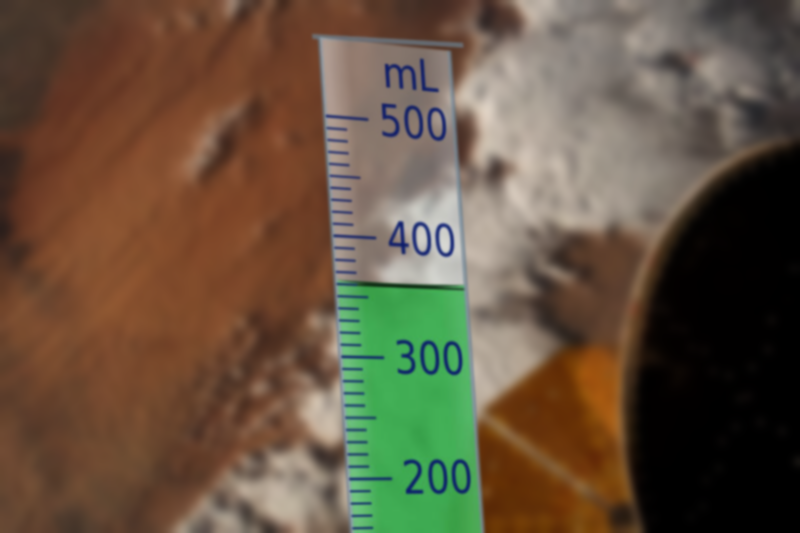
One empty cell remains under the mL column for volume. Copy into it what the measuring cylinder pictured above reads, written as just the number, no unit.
360
